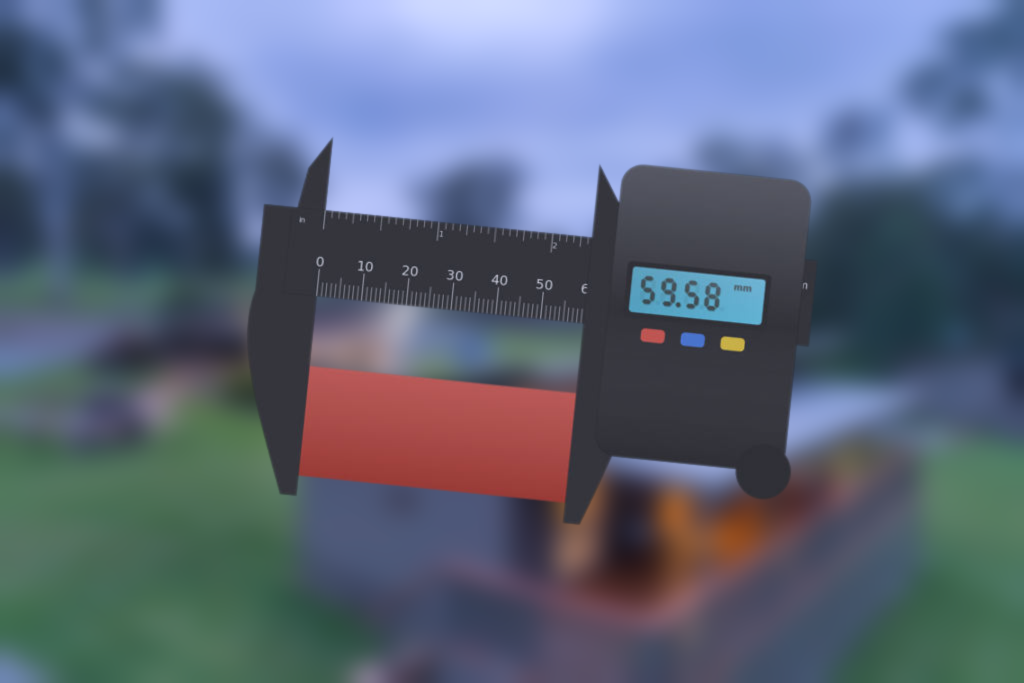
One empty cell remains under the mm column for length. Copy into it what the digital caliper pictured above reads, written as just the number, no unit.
59.58
